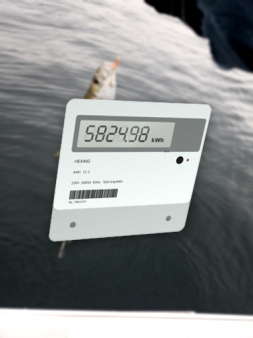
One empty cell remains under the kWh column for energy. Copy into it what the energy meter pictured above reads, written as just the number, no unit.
5824.98
